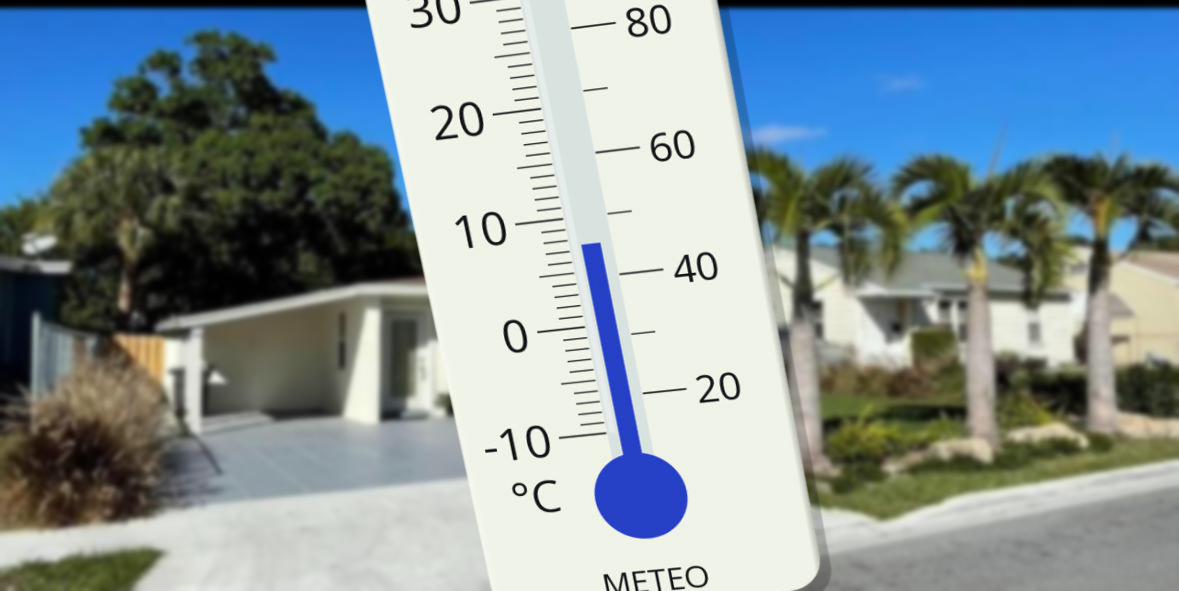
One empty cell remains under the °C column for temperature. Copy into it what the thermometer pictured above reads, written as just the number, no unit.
7.5
